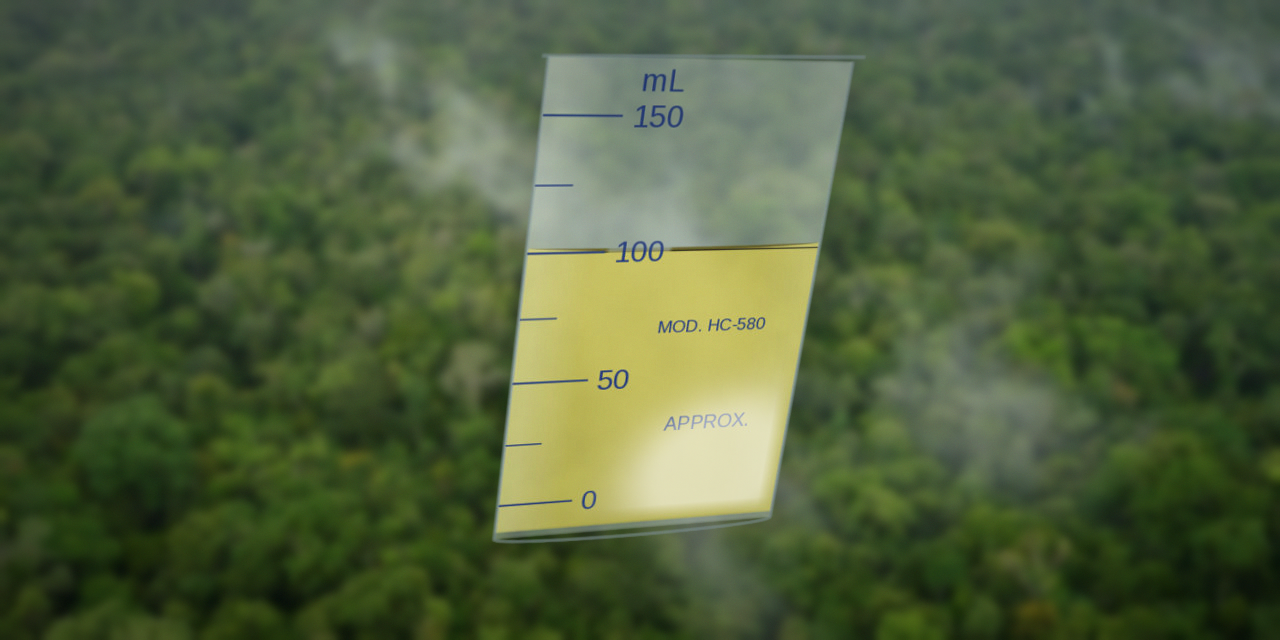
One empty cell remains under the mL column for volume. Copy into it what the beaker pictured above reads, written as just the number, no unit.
100
